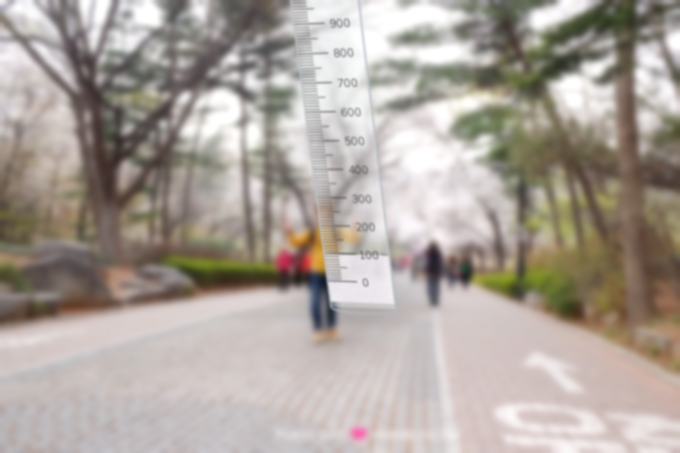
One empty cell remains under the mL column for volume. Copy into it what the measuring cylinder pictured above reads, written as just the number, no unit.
100
